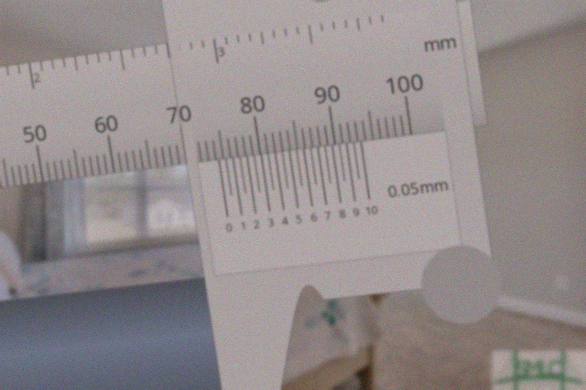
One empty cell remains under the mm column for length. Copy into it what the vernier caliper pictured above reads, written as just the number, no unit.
74.4
